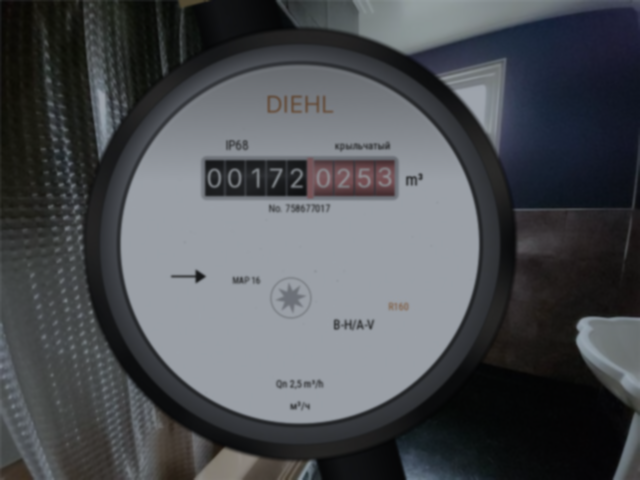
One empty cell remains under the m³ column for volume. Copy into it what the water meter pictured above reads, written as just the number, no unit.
172.0253
